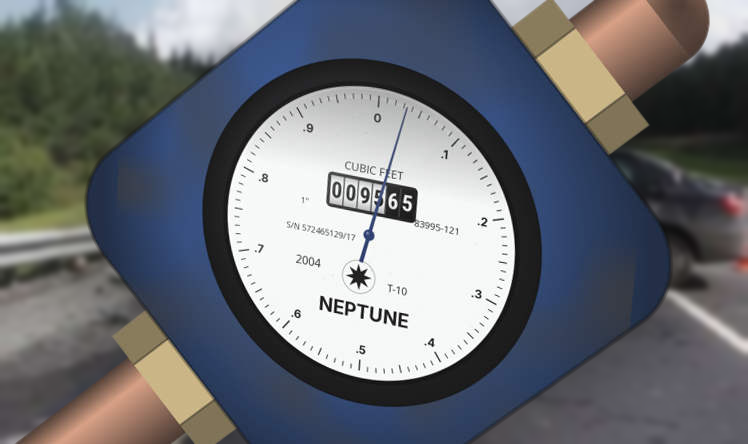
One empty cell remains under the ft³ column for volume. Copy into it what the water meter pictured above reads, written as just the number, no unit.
9565.03
